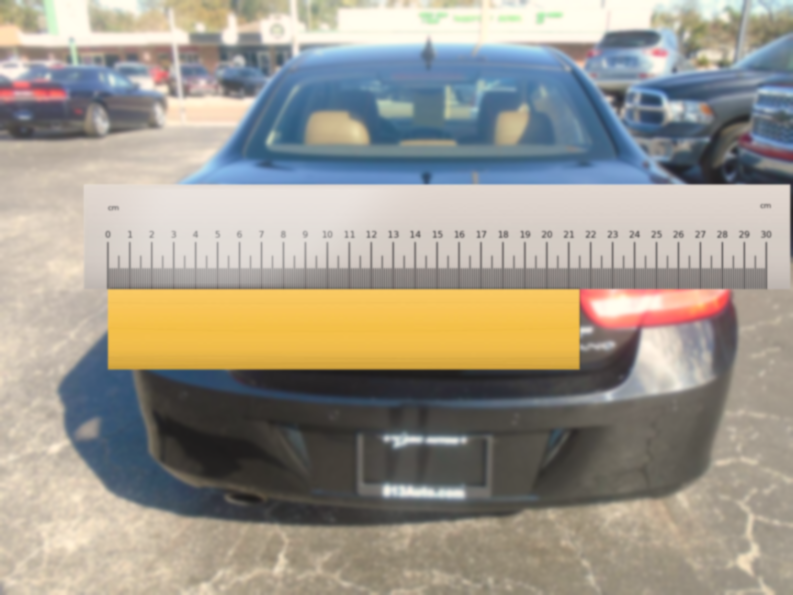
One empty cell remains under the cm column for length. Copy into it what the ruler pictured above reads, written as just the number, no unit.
21.5
